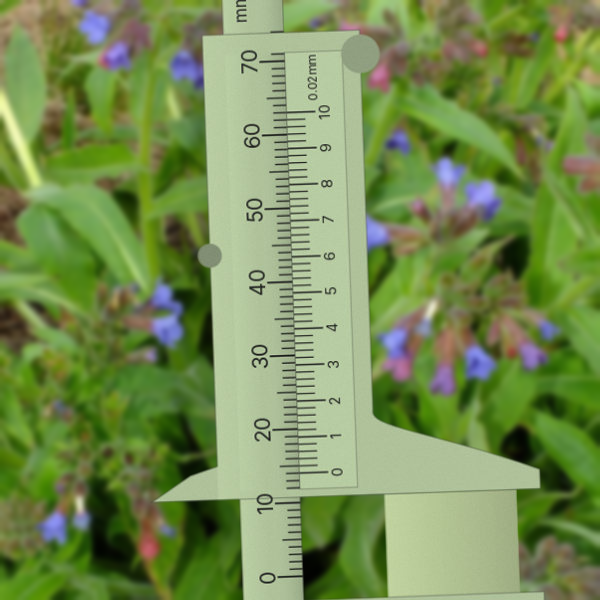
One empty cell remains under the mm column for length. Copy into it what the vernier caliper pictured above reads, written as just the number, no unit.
14.0
